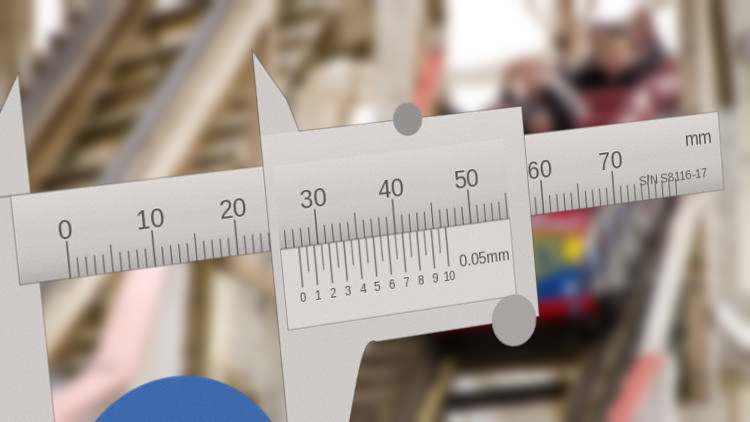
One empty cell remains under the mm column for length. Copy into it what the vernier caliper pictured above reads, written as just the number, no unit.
27.6
